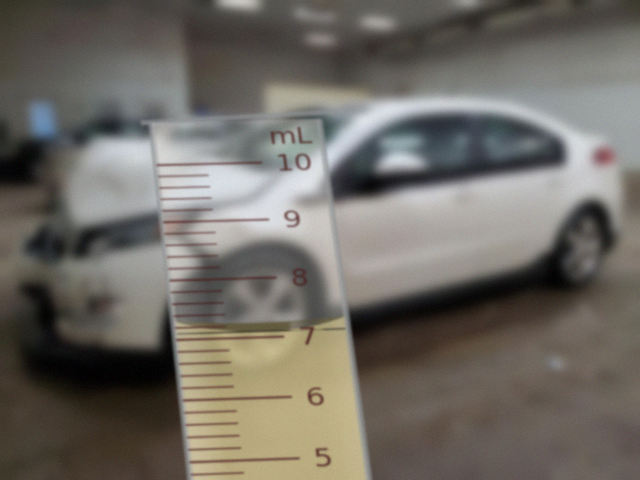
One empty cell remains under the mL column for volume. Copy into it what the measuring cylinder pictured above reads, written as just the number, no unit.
7.1
